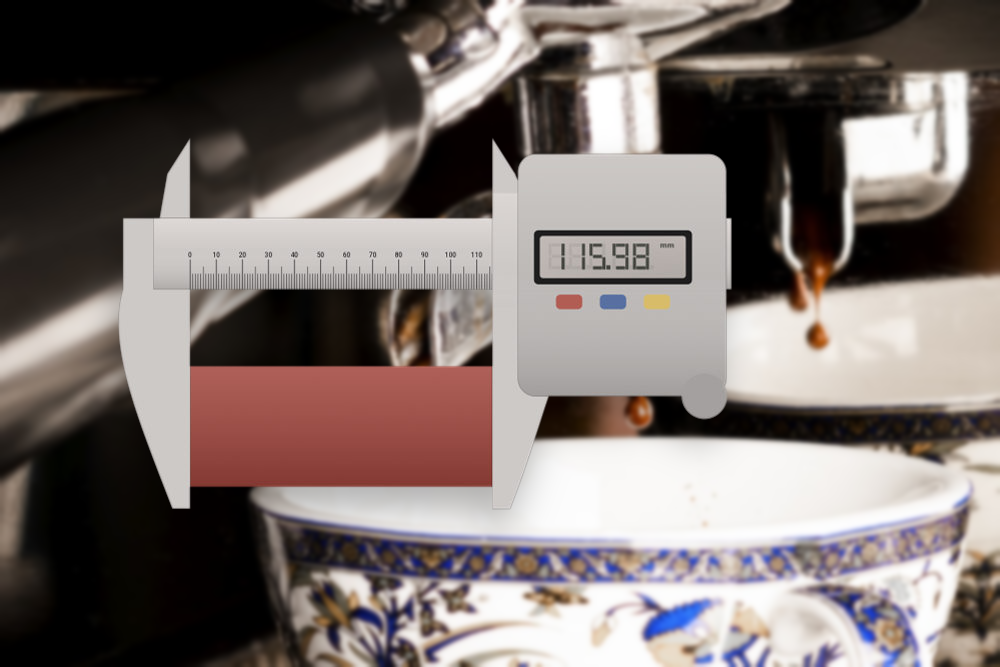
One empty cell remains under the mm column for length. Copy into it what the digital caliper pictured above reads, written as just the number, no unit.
115.98
